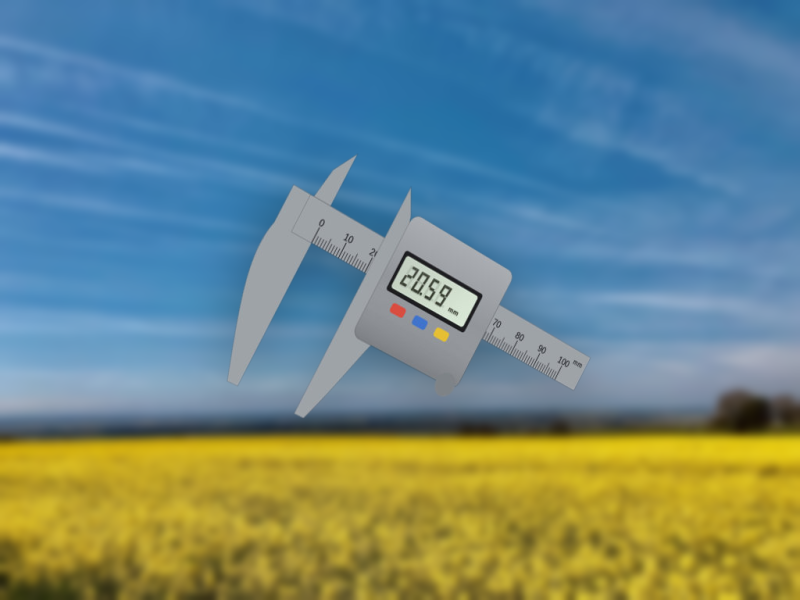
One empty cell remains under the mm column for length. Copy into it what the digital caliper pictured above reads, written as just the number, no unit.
20.59
